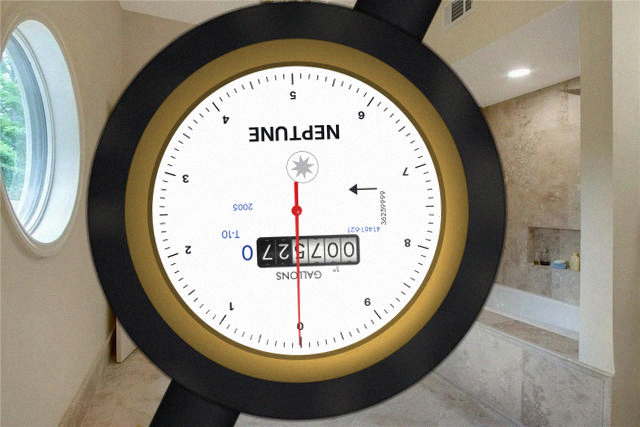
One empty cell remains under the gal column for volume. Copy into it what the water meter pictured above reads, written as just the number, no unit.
75270.0
